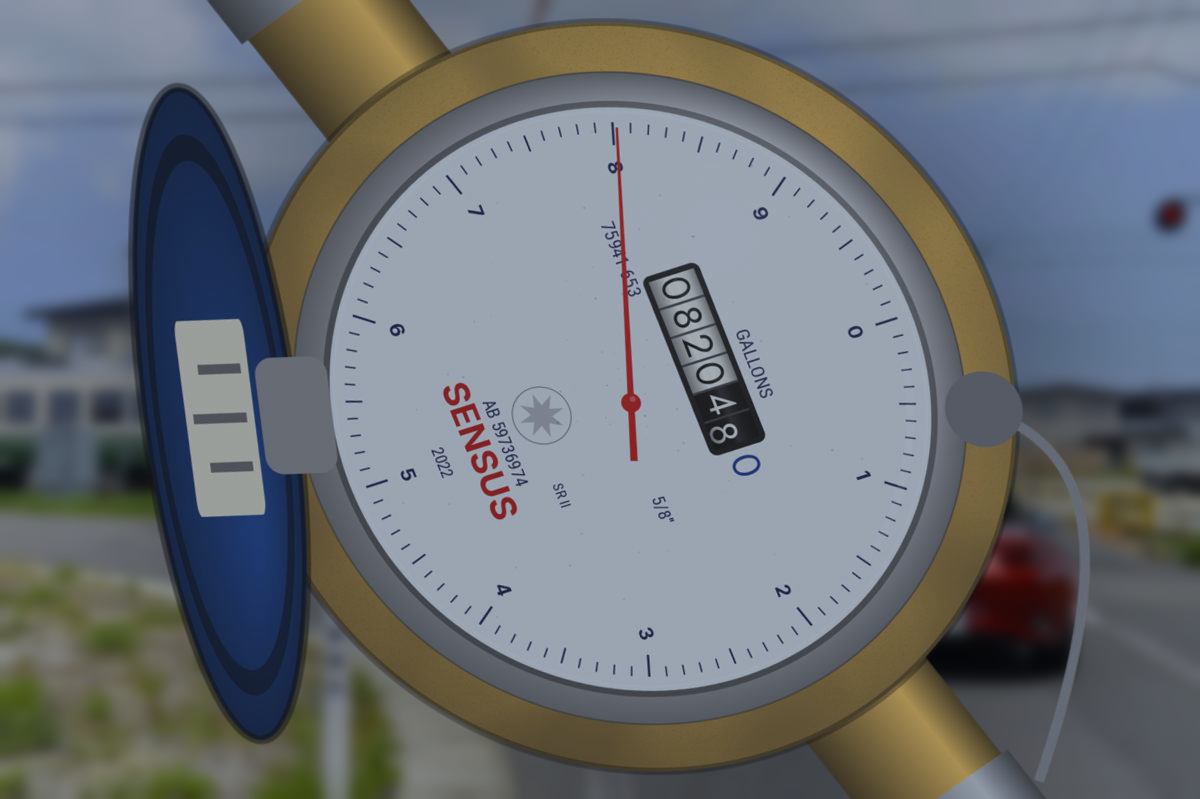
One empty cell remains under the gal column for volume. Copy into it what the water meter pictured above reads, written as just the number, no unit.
820478.0
